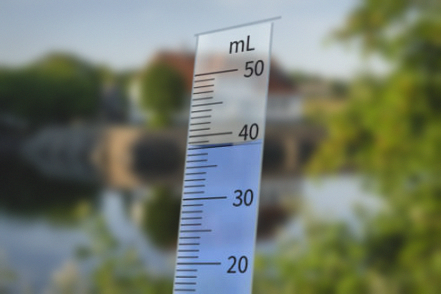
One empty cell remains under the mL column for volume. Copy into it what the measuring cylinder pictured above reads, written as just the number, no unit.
38
